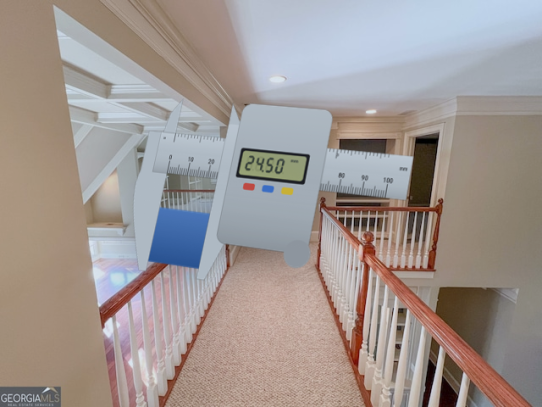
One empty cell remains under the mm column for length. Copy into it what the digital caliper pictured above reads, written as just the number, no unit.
24.50
